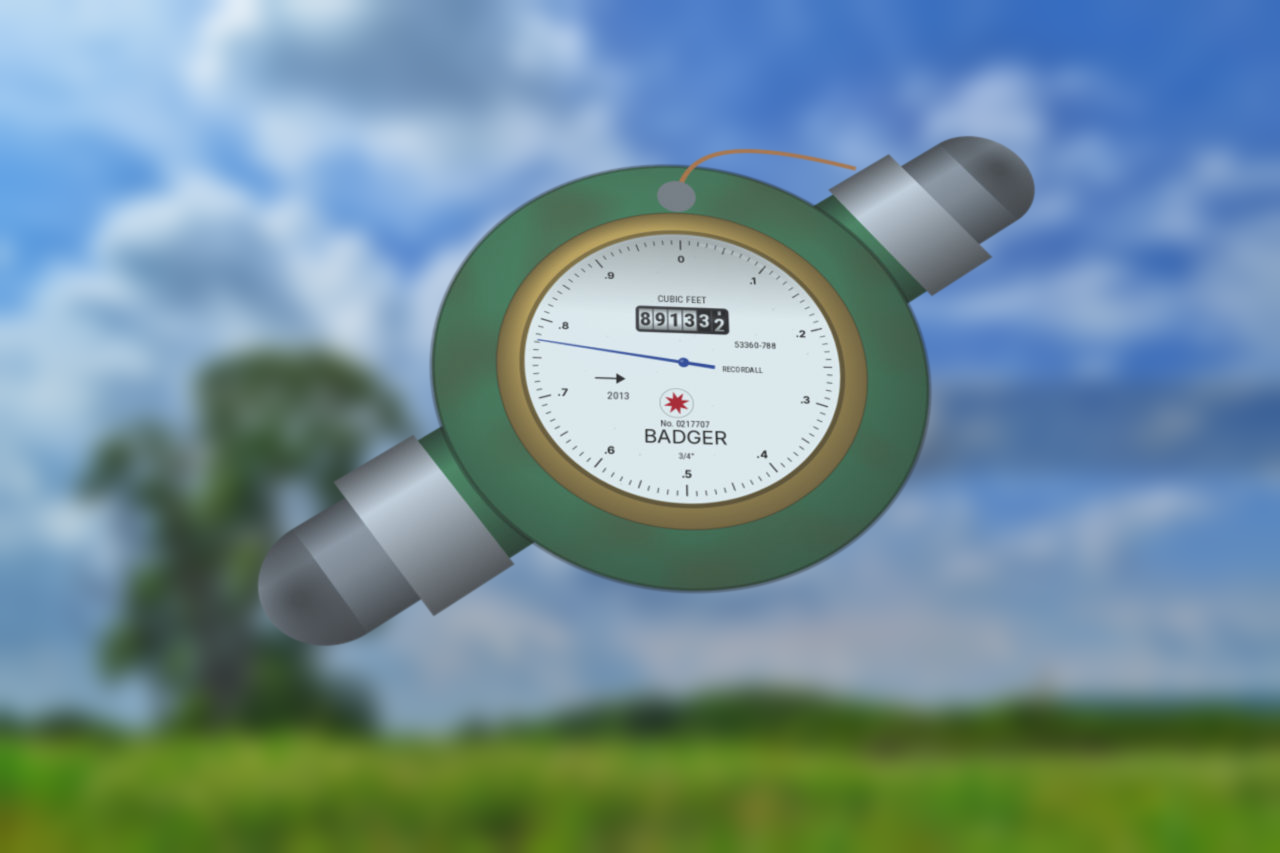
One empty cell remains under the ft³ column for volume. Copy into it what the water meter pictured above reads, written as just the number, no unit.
891331.77
